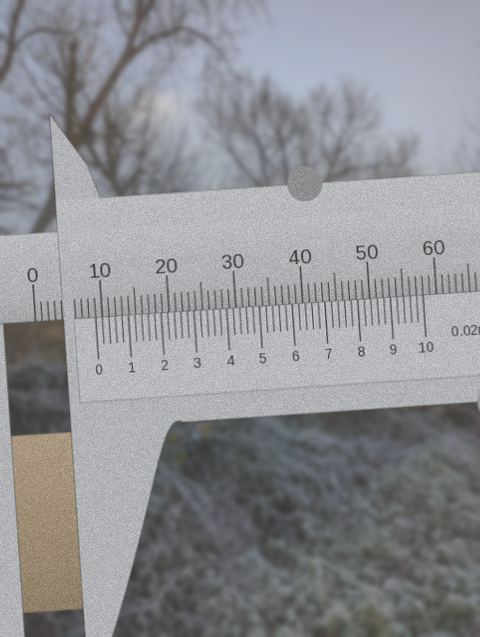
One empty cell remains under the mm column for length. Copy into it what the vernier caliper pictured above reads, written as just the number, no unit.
9.0
